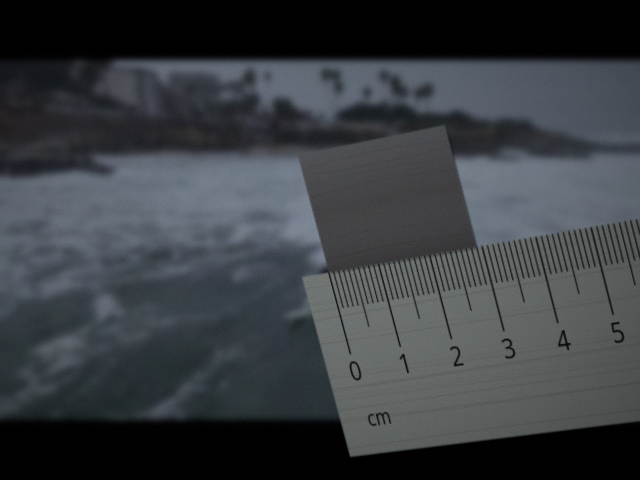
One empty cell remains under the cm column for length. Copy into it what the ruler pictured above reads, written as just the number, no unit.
2.9
